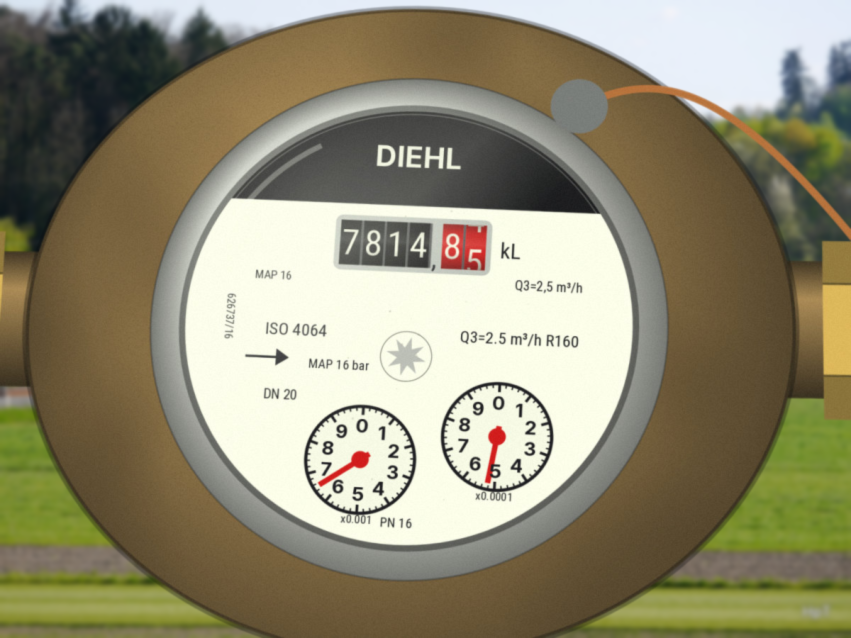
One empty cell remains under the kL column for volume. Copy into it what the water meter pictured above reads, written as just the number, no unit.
7814.8465
